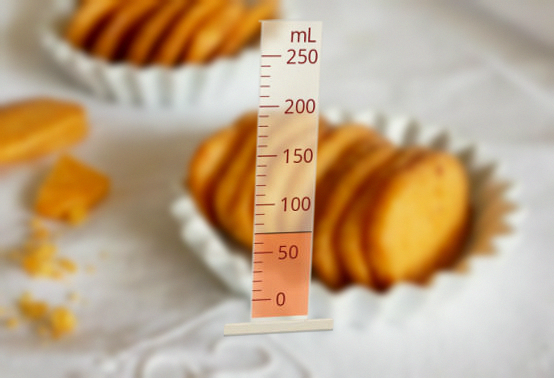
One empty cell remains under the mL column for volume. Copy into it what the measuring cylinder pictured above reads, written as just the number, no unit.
70
